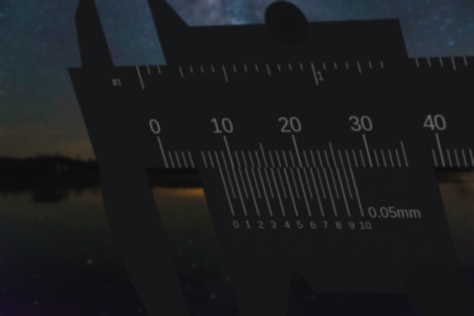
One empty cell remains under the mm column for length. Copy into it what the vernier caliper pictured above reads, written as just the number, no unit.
8.0
